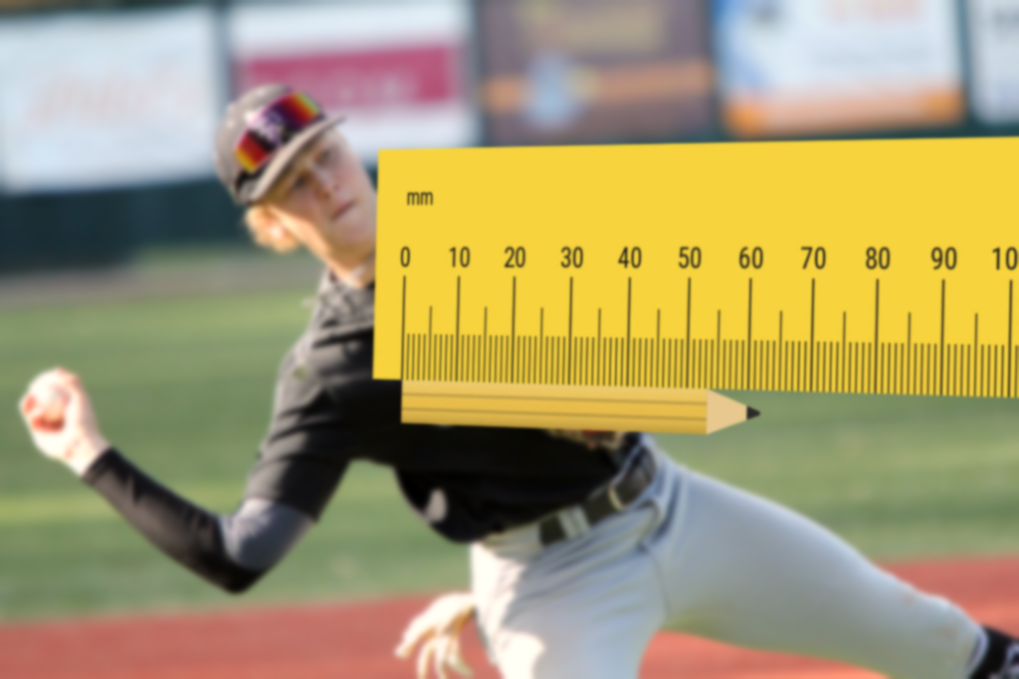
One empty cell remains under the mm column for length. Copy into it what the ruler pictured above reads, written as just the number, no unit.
62
